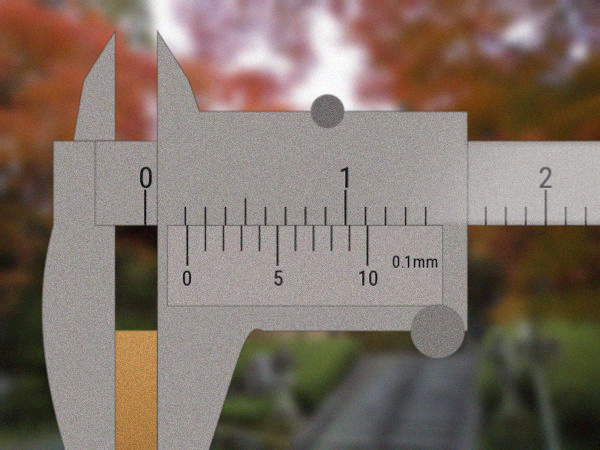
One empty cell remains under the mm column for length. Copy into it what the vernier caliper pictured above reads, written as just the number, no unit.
2.1
